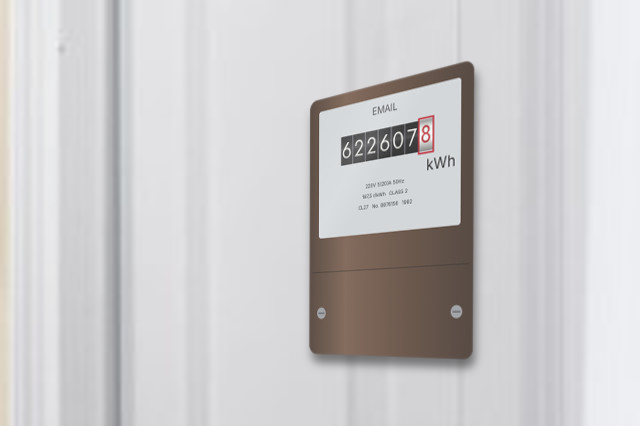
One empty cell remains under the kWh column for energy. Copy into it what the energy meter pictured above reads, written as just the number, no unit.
622607.8
